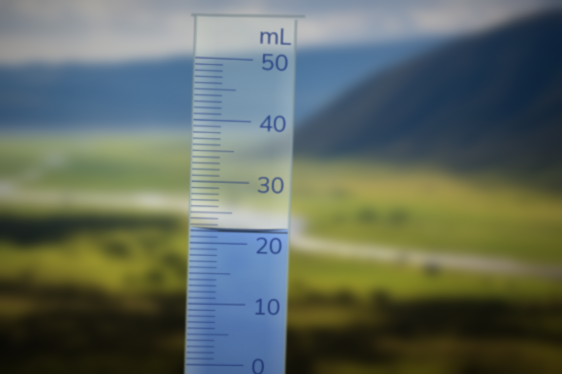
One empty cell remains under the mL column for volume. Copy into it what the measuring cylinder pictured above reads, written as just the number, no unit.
22
